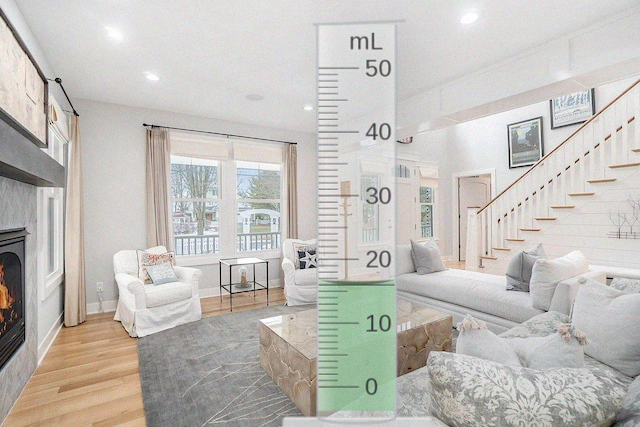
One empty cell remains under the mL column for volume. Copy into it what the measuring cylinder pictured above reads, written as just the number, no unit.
16
